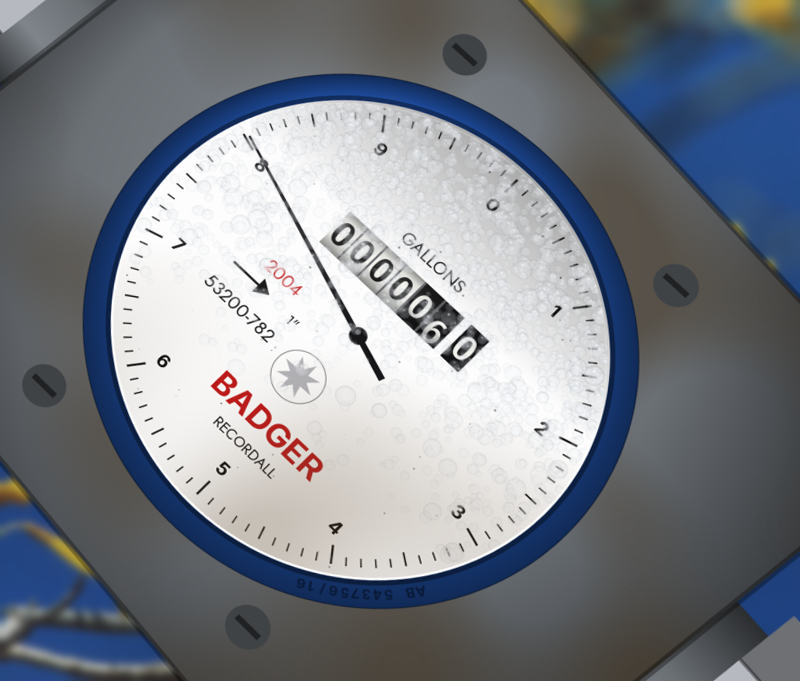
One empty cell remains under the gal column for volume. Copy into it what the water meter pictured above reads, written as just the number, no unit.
58.0
